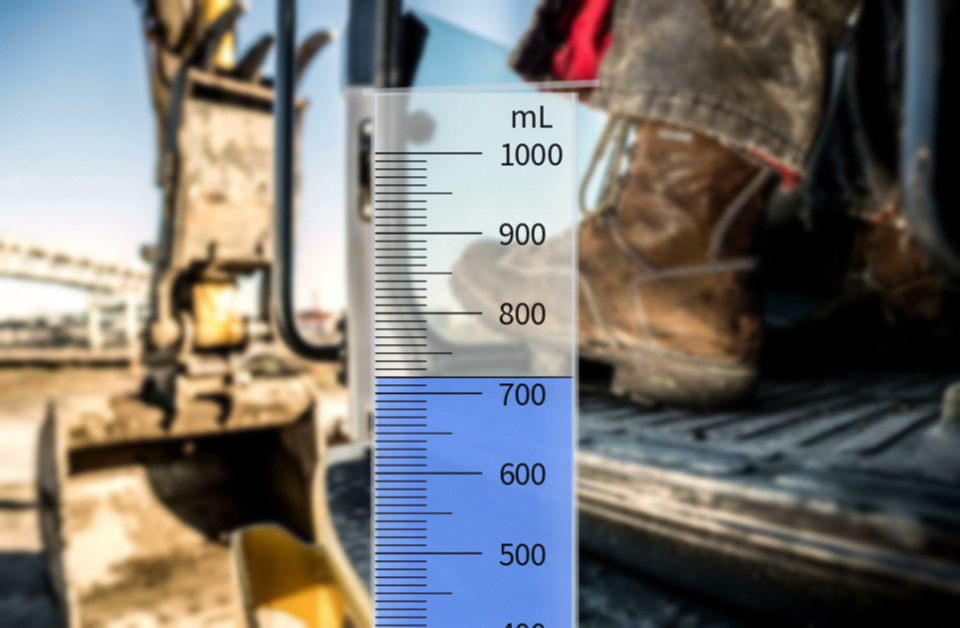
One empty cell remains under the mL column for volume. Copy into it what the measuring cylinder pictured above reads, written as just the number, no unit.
720
